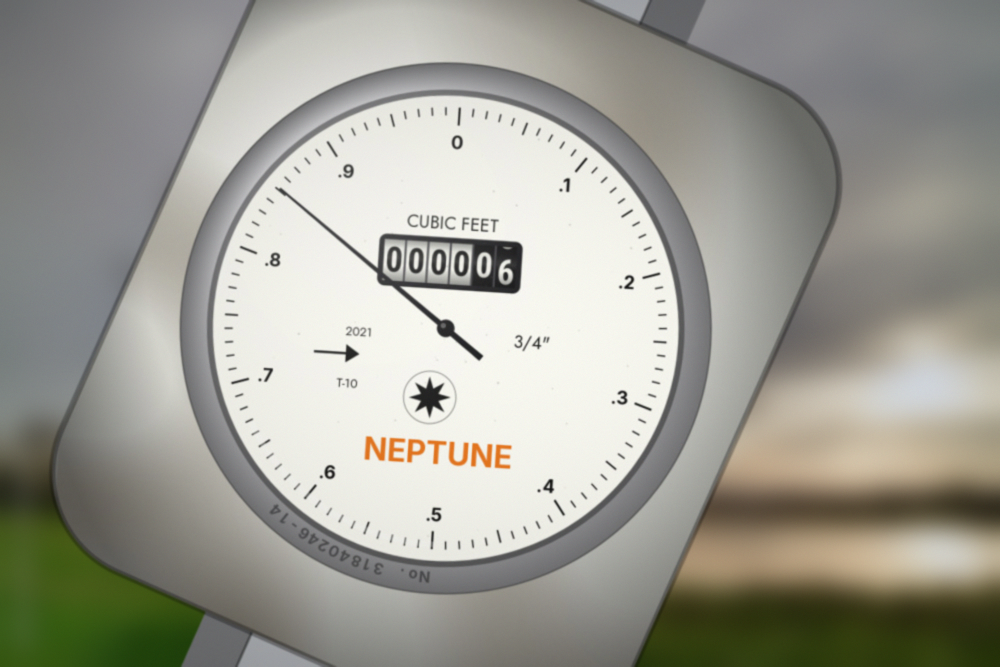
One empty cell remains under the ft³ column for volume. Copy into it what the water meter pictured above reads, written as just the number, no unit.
5.85
